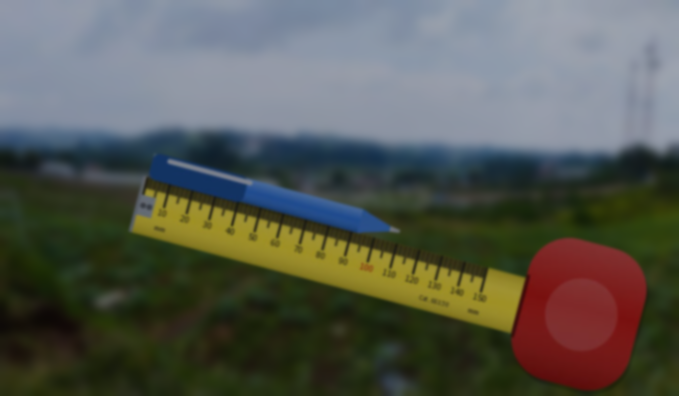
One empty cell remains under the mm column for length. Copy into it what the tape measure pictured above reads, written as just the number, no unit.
110
